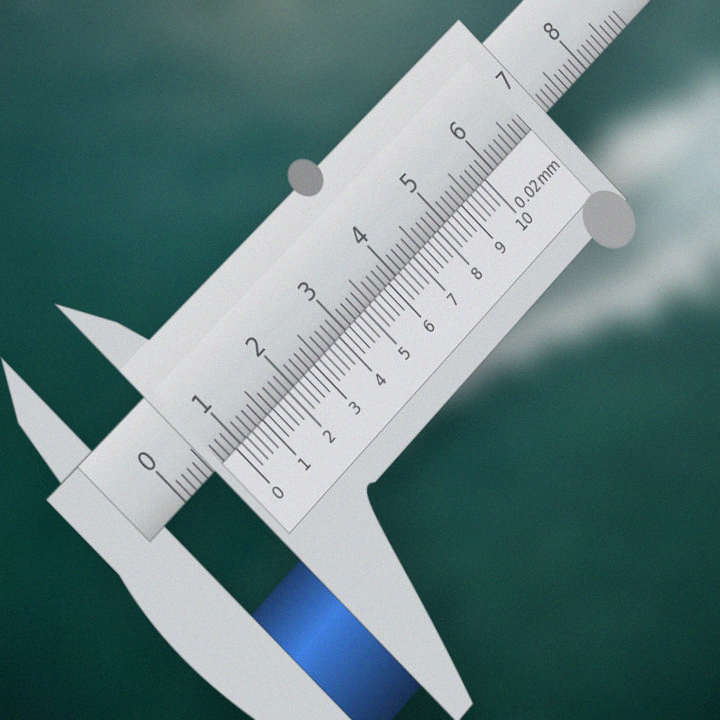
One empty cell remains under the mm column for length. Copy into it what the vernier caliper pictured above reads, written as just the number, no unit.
9.2
